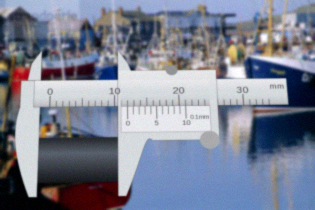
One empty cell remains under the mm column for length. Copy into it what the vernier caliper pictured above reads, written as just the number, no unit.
12.0
